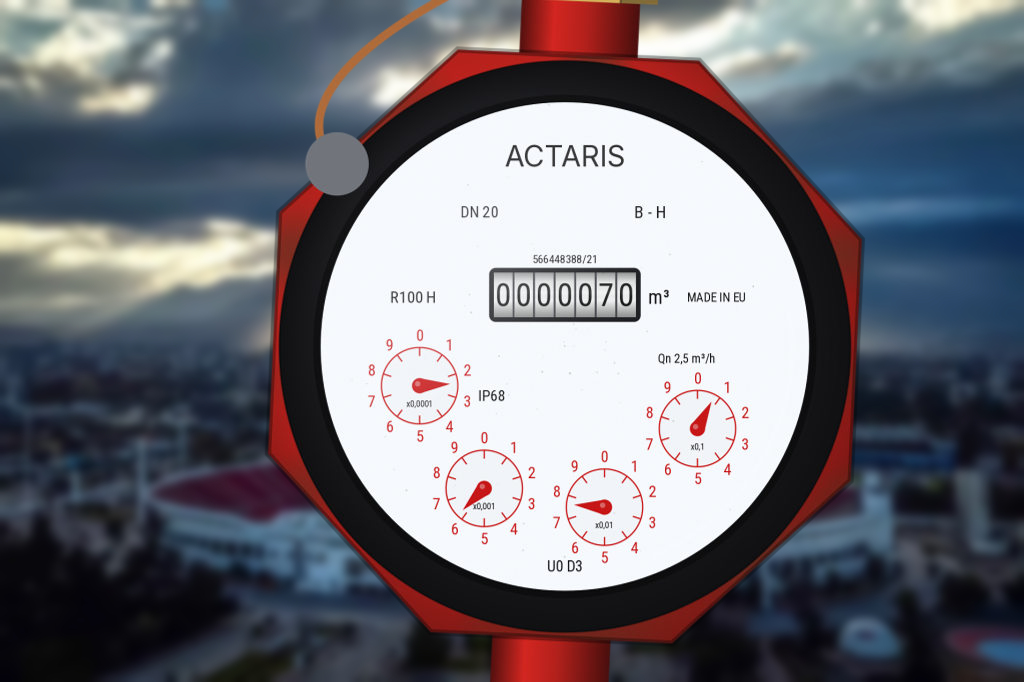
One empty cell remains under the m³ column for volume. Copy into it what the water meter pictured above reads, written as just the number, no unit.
70.0762
